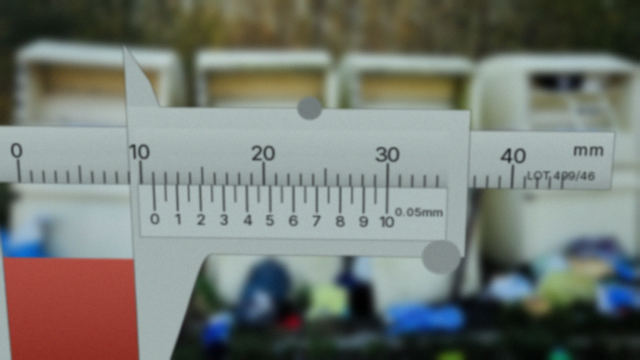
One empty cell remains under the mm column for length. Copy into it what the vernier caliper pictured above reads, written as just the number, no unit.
11.0
